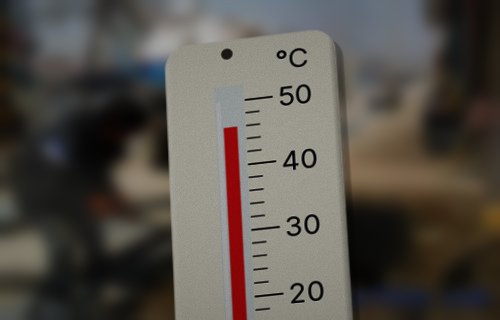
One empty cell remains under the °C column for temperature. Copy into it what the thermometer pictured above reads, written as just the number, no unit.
46
